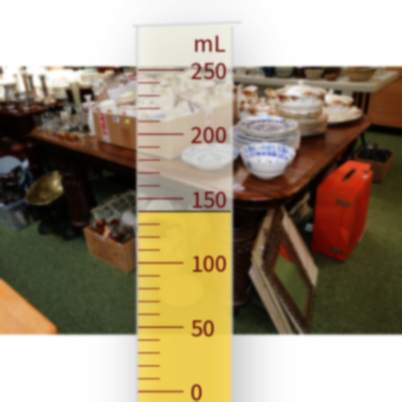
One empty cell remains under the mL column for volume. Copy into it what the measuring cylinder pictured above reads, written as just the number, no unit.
140
